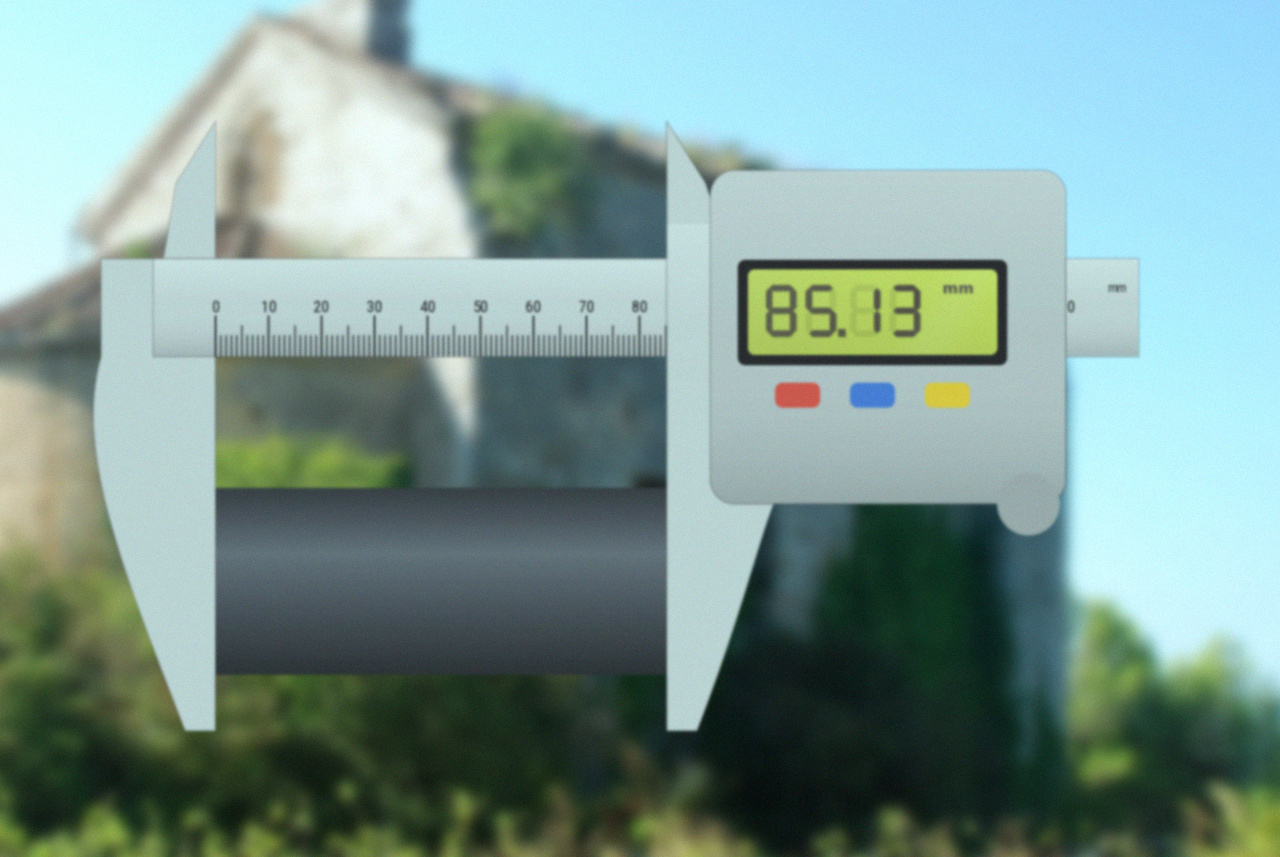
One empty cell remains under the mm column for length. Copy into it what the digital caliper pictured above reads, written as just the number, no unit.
85.13
